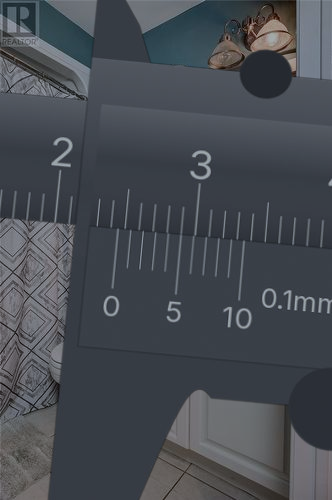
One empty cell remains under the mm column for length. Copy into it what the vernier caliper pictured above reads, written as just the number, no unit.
24.5
